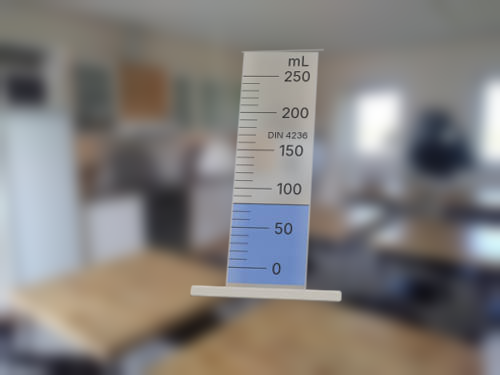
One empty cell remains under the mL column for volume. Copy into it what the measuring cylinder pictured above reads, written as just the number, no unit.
80
